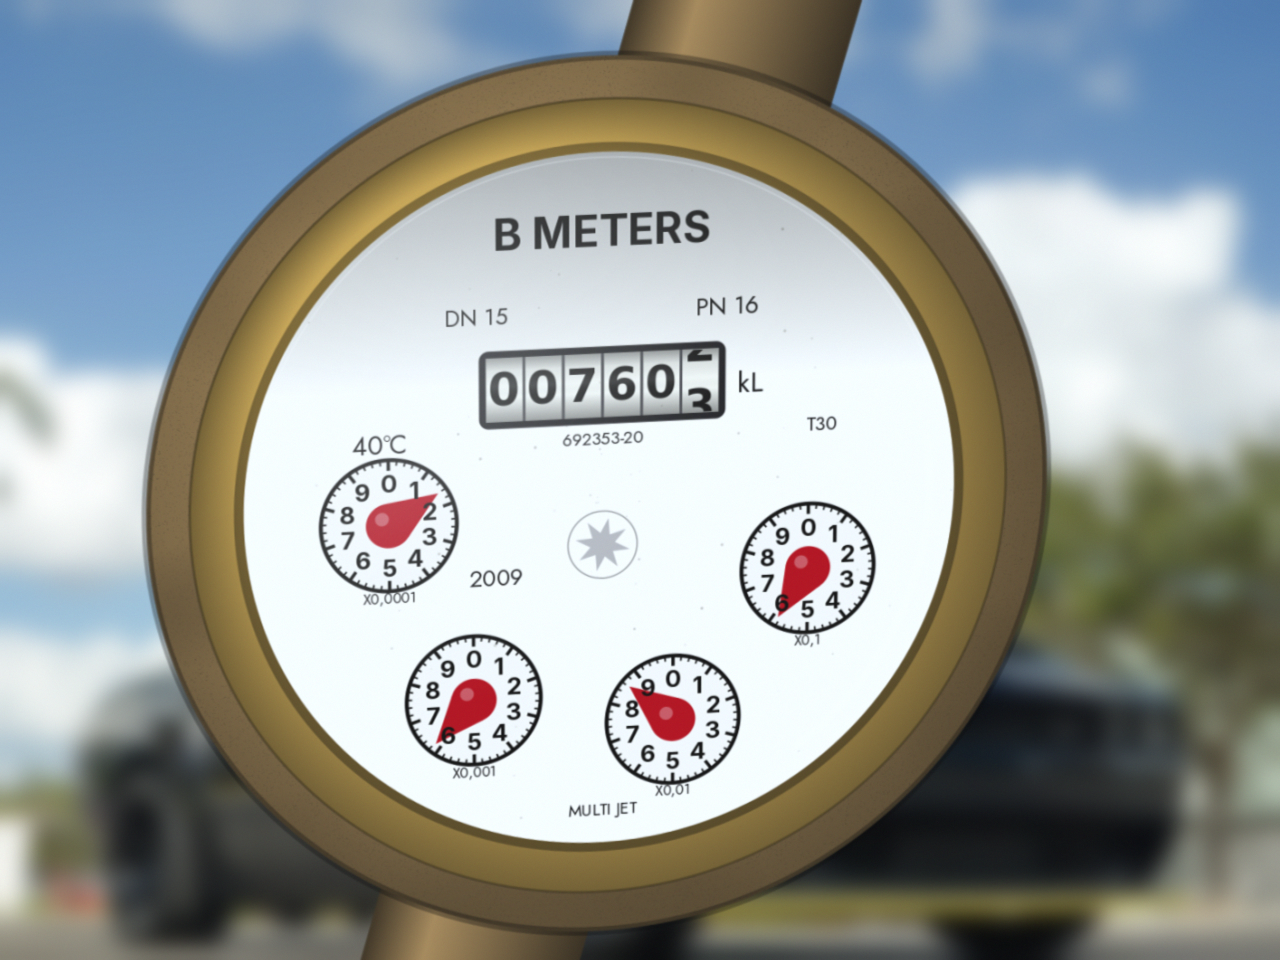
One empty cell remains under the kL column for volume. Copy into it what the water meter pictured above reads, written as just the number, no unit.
7602.5861
